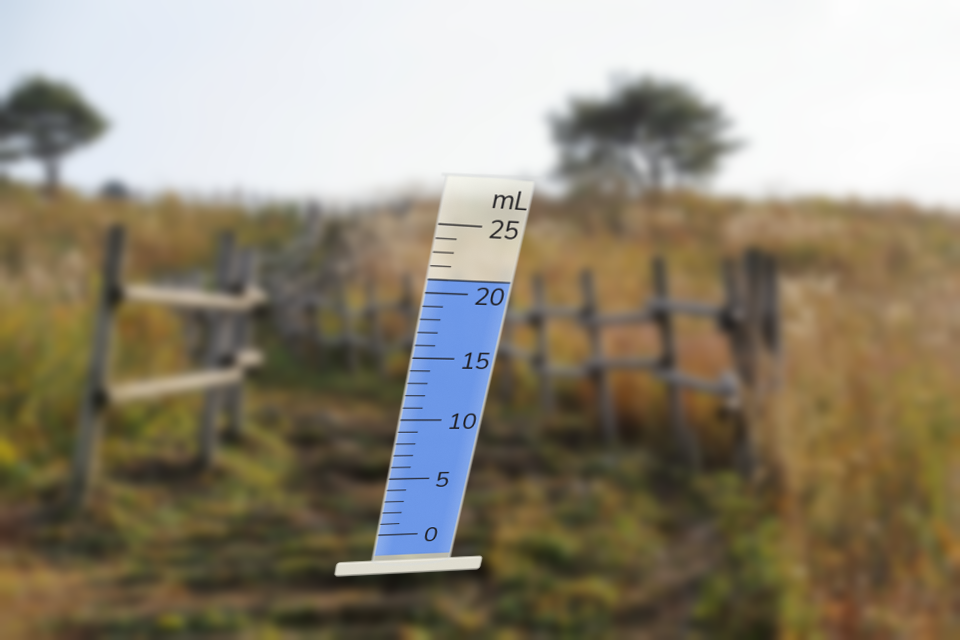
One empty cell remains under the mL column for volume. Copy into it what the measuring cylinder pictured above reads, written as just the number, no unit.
21
